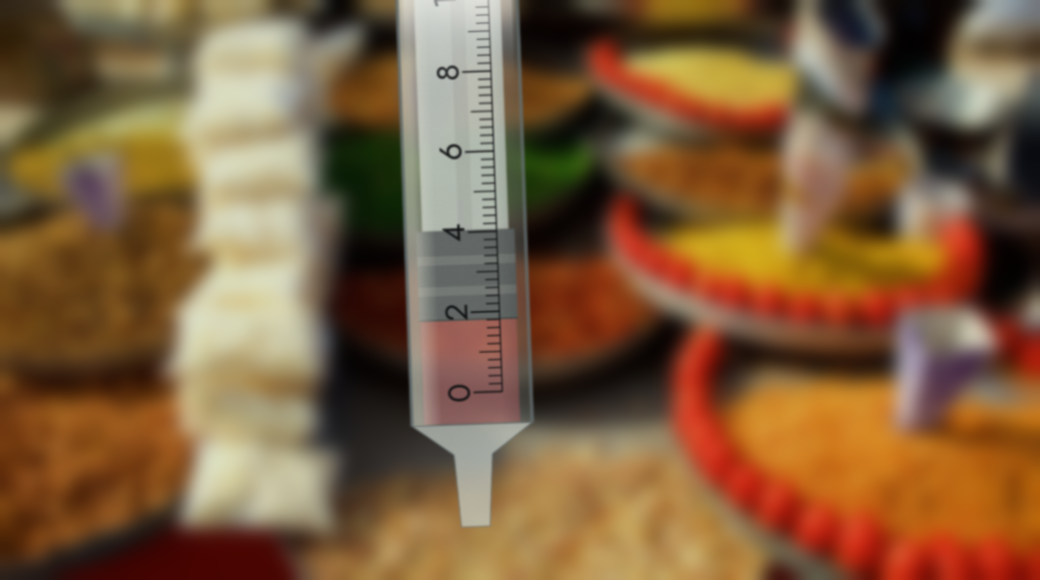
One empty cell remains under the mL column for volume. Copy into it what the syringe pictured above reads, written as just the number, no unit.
1.8
